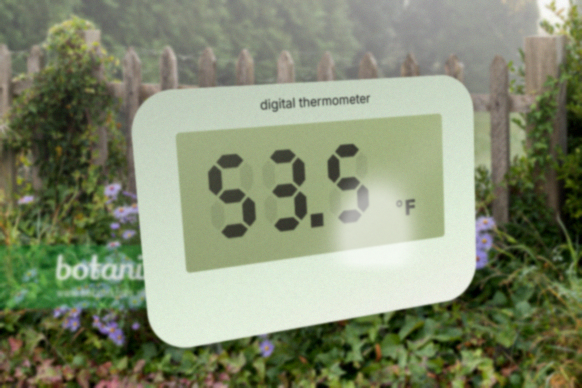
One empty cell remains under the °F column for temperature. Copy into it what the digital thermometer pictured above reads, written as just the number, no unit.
53.5
